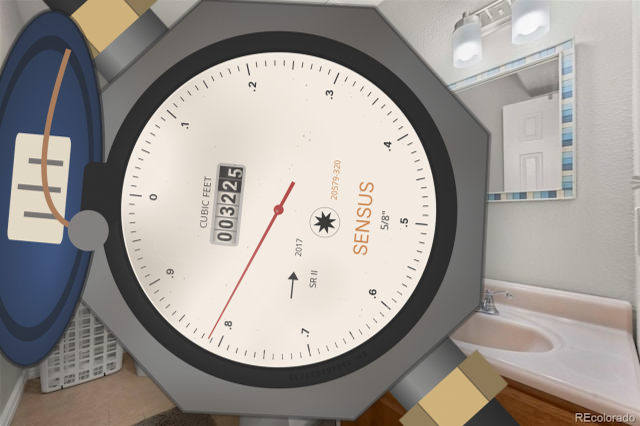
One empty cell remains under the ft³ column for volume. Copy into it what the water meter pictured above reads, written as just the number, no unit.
3224.81
